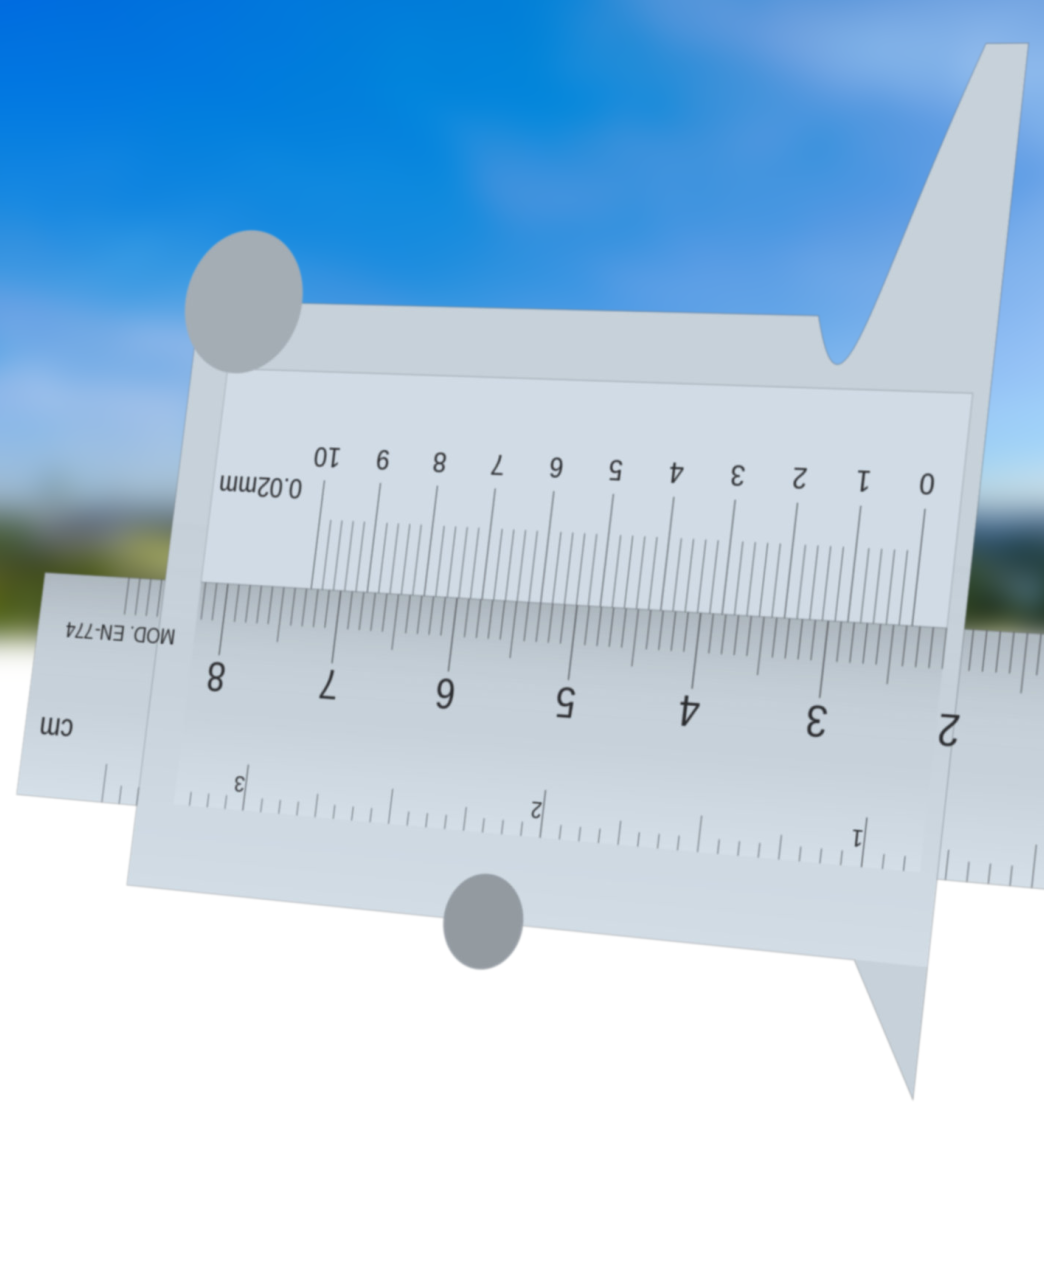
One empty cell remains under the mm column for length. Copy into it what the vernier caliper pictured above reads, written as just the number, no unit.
23.6
